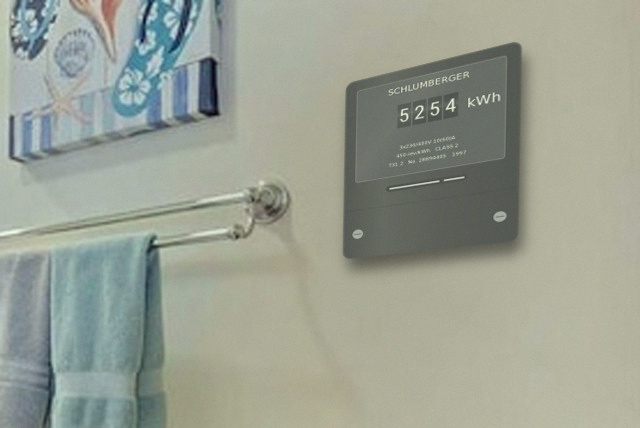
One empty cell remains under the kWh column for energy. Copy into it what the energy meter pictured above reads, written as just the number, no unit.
5254
